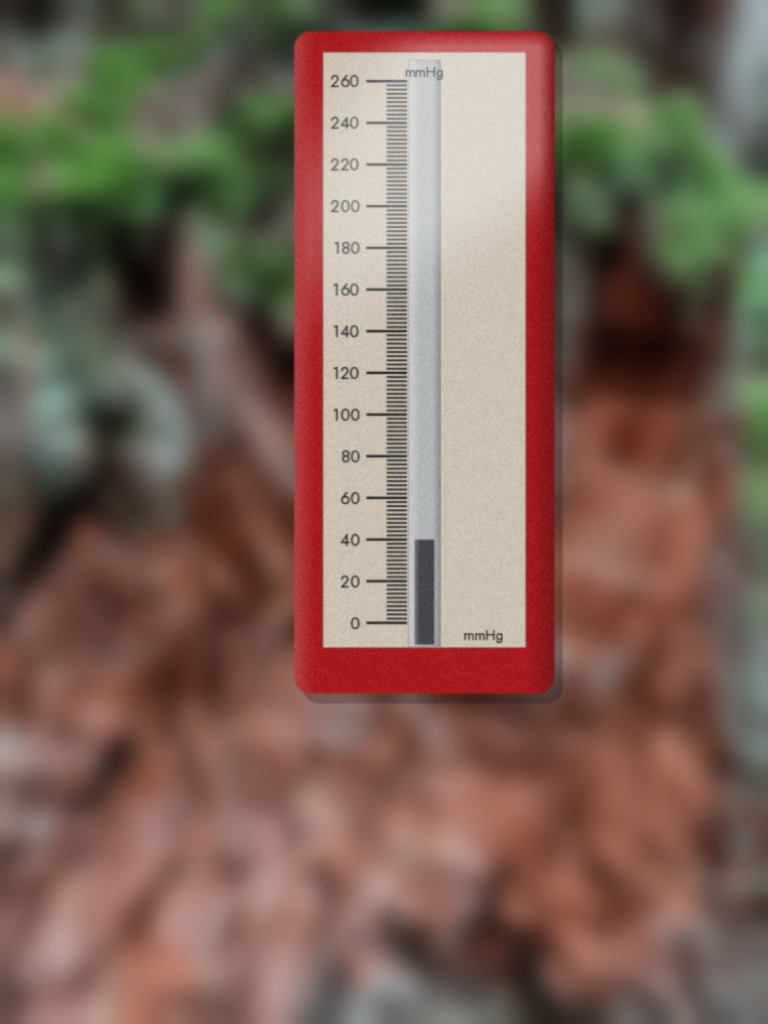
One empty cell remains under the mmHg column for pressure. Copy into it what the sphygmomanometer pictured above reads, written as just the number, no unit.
40
